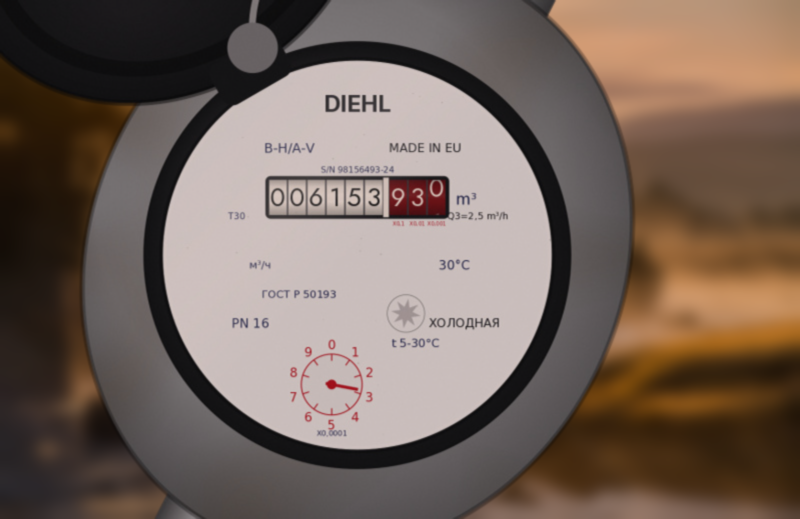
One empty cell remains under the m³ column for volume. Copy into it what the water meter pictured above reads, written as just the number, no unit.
6153.9302
